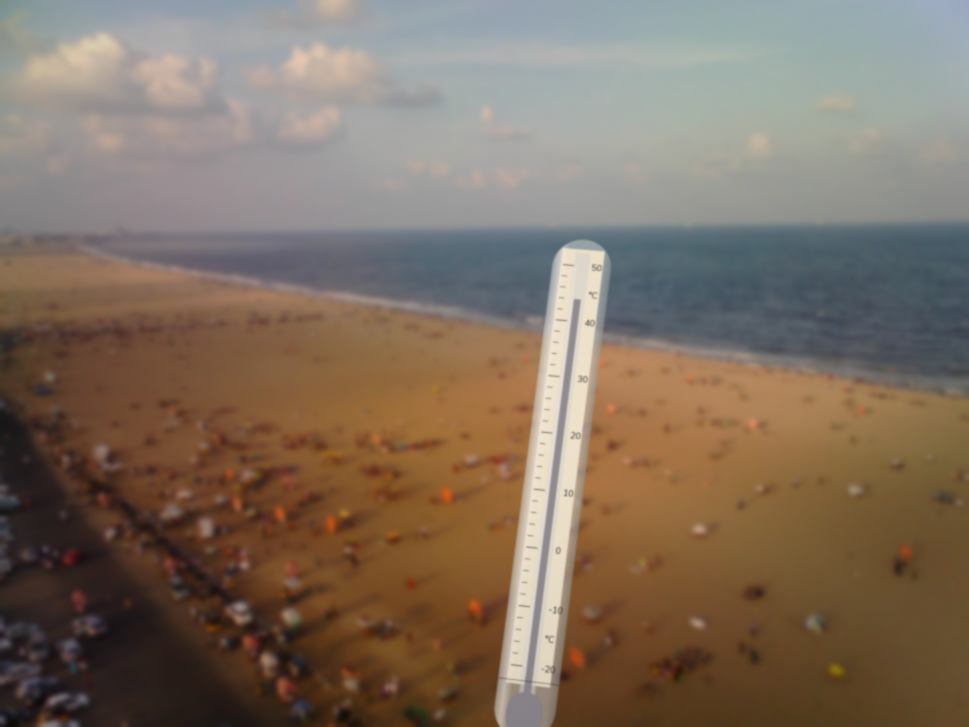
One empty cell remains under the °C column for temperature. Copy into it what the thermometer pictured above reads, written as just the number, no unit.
44
